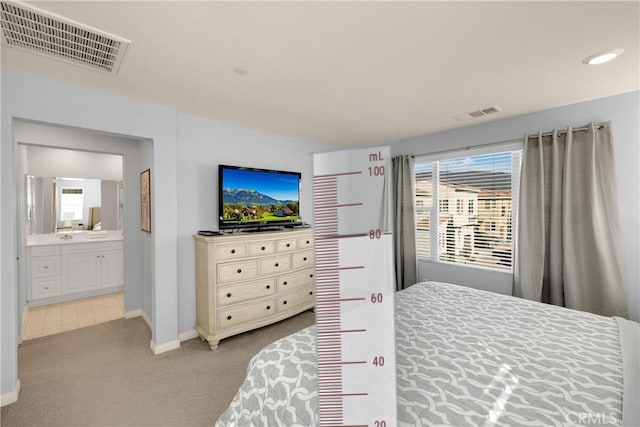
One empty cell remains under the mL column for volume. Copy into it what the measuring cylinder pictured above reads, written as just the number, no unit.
80
